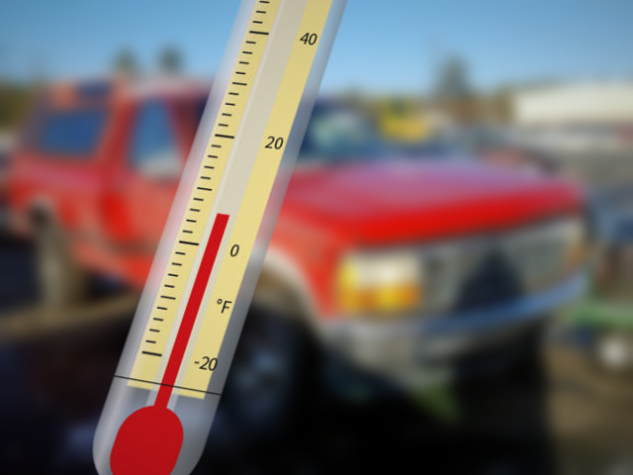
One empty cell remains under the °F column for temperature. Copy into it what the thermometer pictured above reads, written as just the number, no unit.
6
